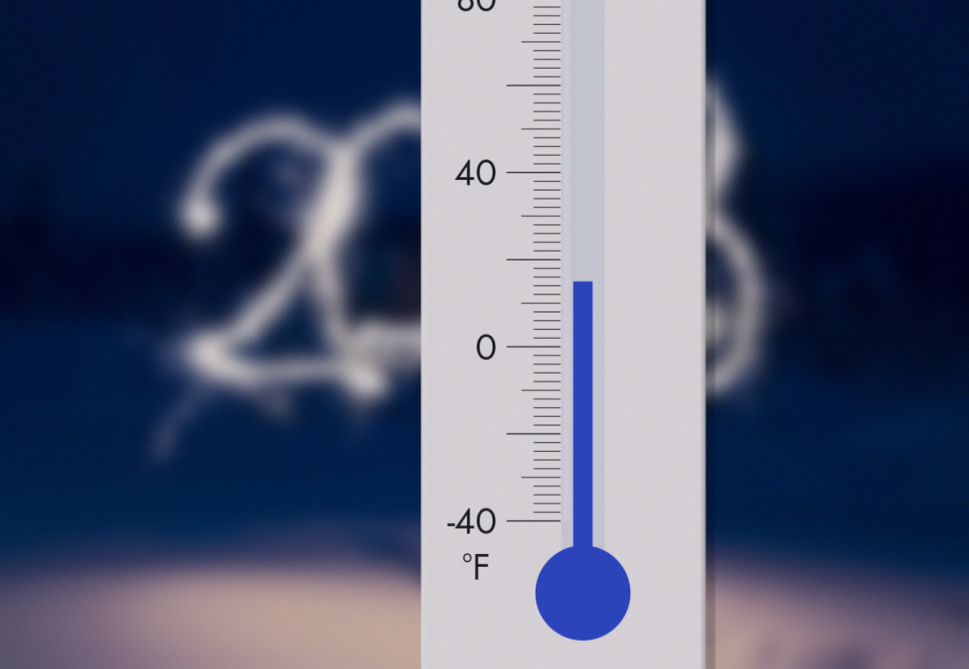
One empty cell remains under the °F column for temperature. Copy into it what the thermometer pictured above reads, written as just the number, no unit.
15
